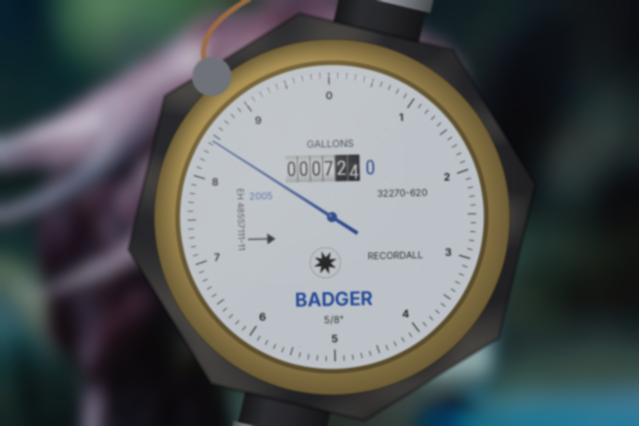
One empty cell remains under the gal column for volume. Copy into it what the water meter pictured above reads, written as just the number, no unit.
7238.4
